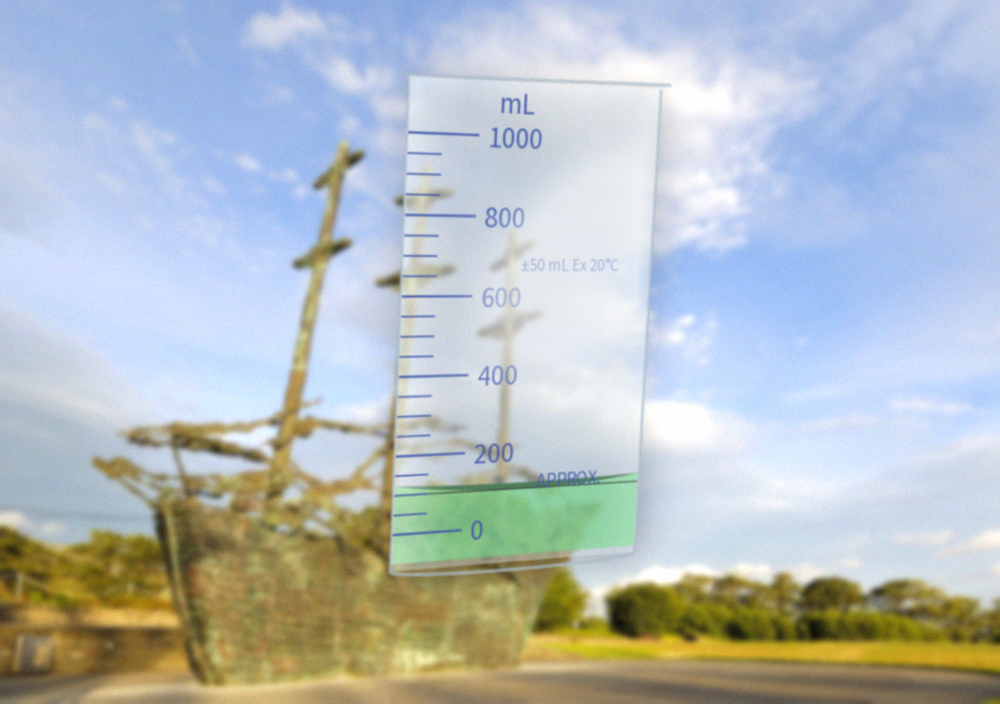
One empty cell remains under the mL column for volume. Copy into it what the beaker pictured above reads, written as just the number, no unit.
100
